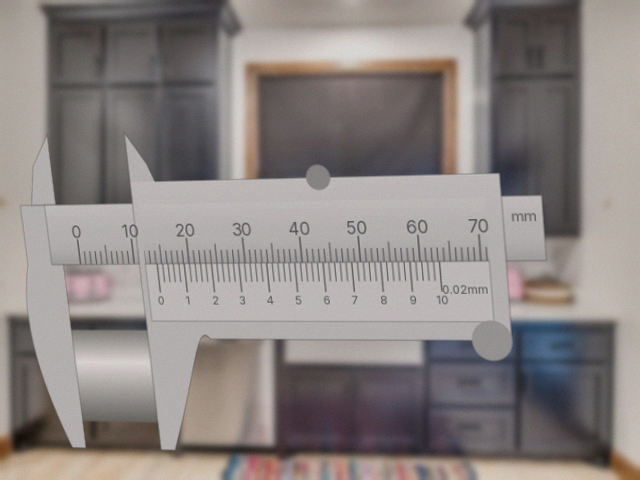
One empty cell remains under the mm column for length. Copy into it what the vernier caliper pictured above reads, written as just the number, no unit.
14.2
